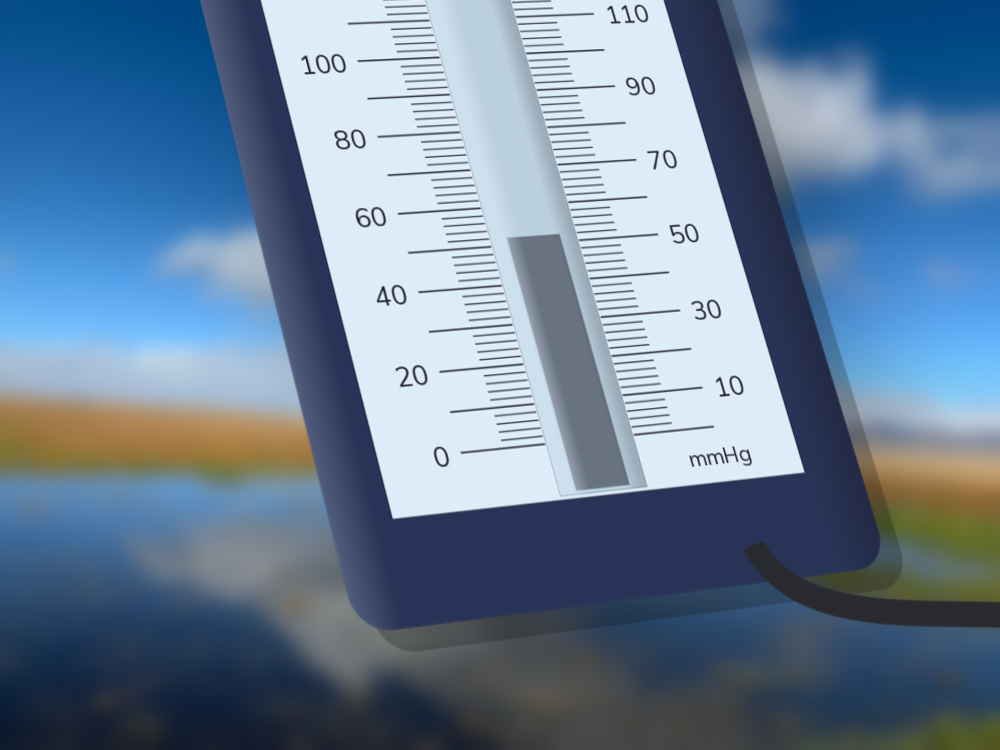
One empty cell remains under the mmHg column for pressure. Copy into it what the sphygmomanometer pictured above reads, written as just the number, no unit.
52
